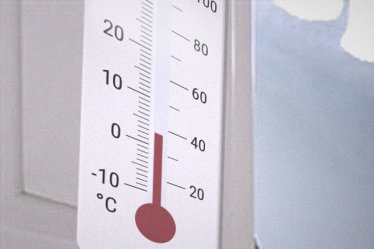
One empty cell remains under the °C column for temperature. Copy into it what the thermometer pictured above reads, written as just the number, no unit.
3
